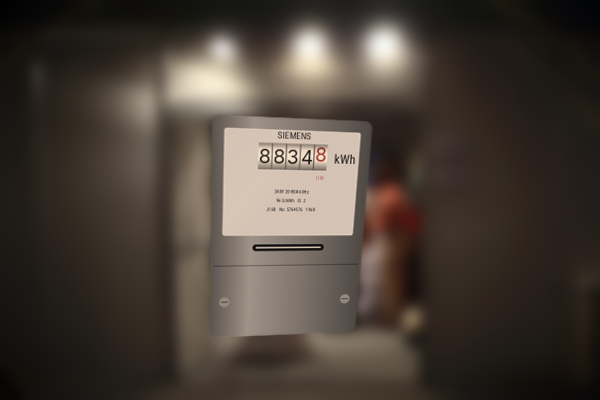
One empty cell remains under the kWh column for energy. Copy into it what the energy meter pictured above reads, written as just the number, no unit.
8834.8
